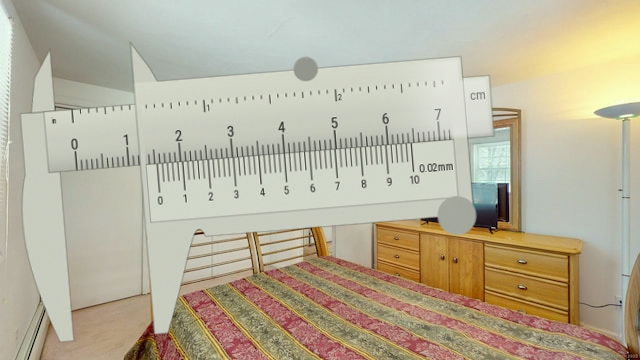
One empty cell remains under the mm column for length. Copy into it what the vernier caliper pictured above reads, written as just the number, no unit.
15.5
